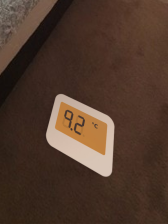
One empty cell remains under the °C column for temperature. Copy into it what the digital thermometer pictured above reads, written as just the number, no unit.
9.2
